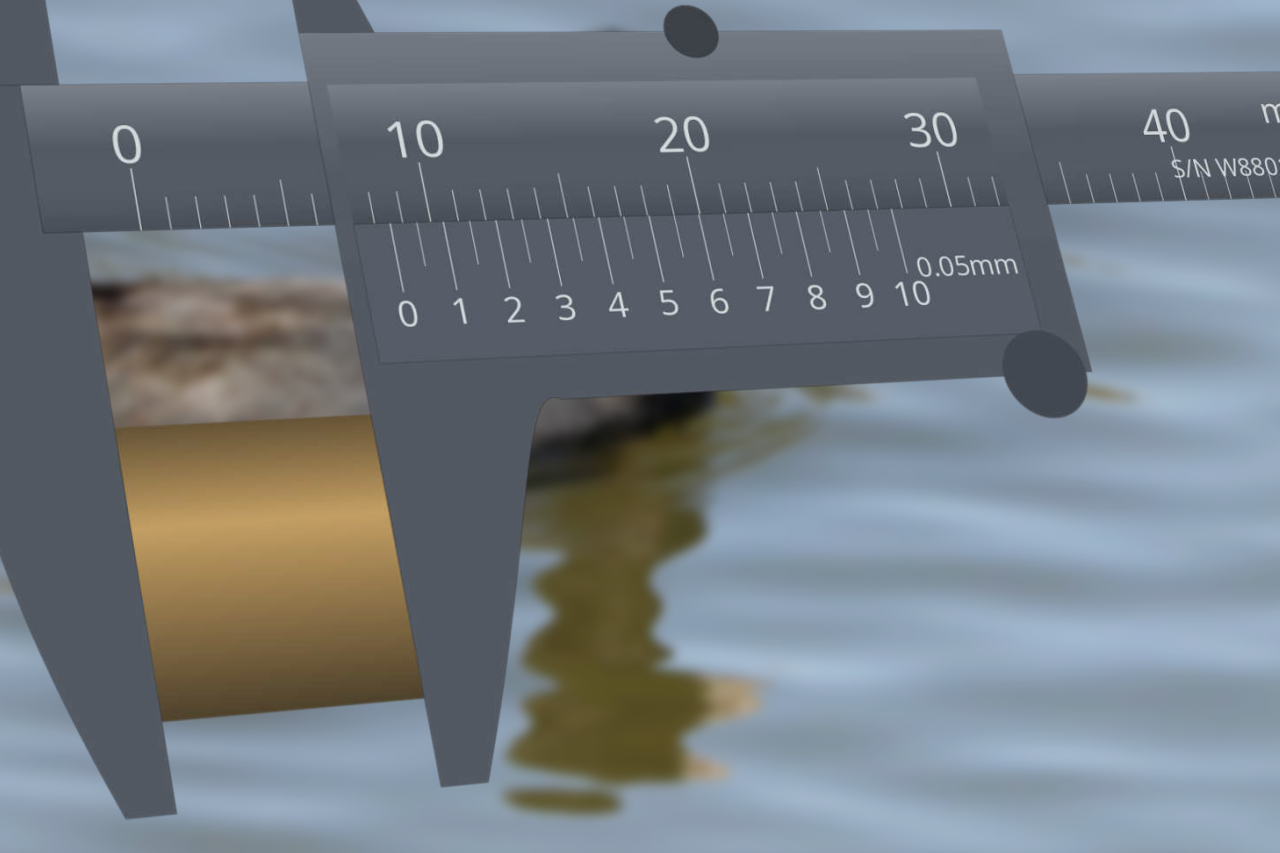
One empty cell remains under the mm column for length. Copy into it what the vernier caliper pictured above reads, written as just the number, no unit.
8.55
